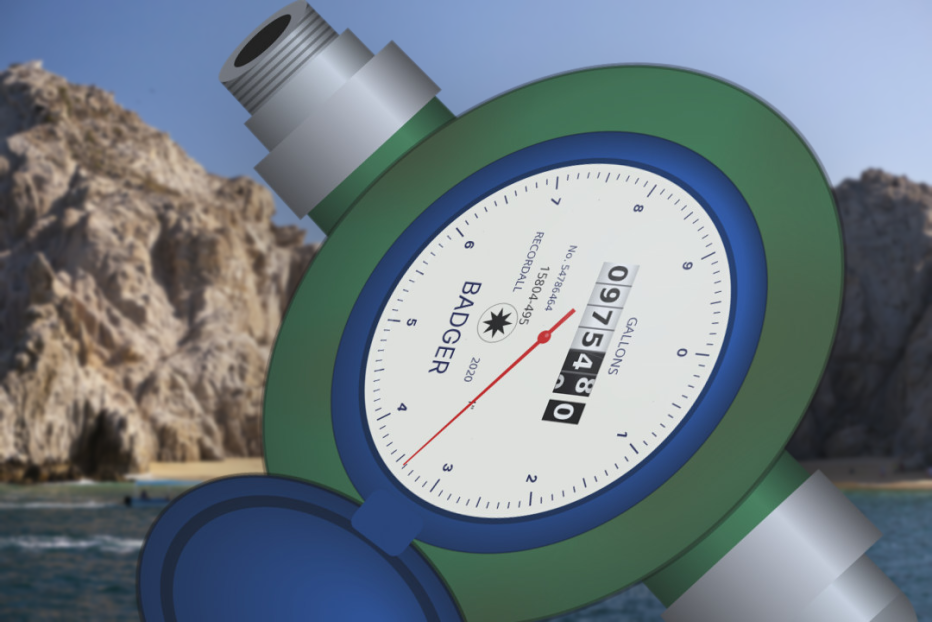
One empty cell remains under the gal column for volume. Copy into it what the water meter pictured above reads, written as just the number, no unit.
975483.4
